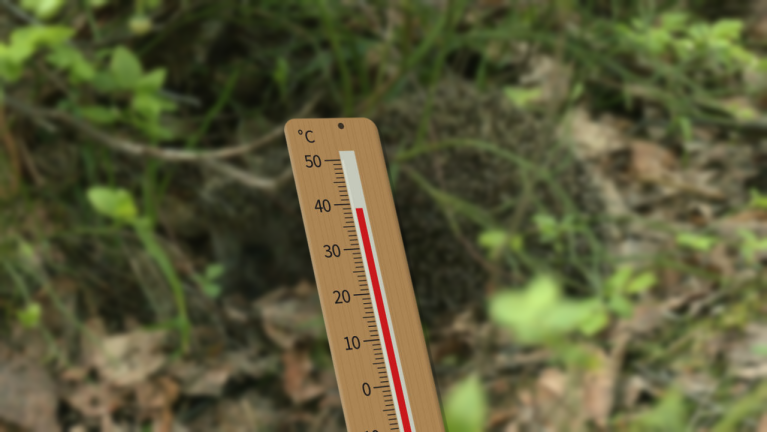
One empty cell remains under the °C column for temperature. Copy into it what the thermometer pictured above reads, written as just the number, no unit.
39
